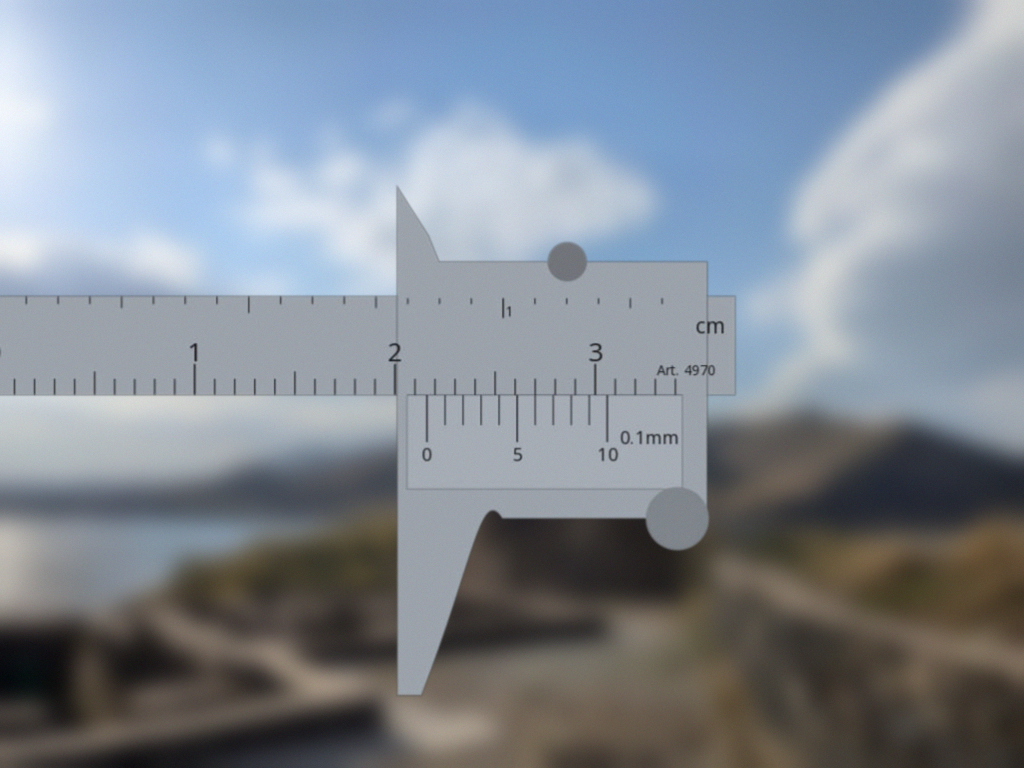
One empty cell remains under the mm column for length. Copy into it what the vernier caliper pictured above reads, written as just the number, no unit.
21.6
